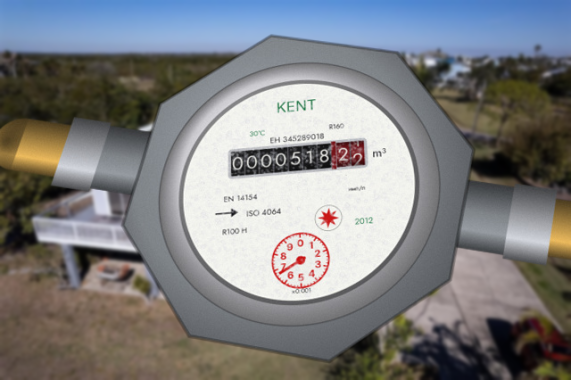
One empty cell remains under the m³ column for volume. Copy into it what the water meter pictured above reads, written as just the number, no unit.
518.216
